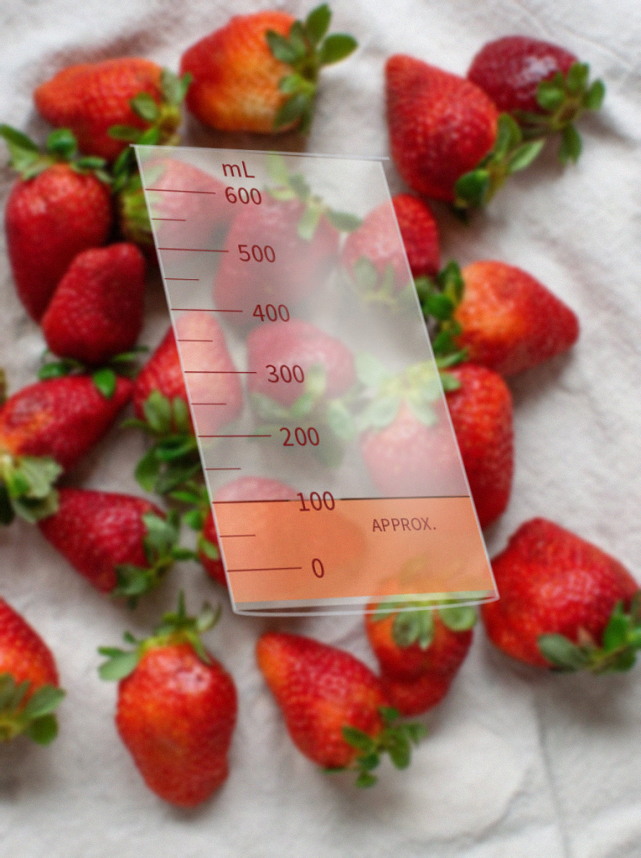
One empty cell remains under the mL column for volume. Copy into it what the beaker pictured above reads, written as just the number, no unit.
100
